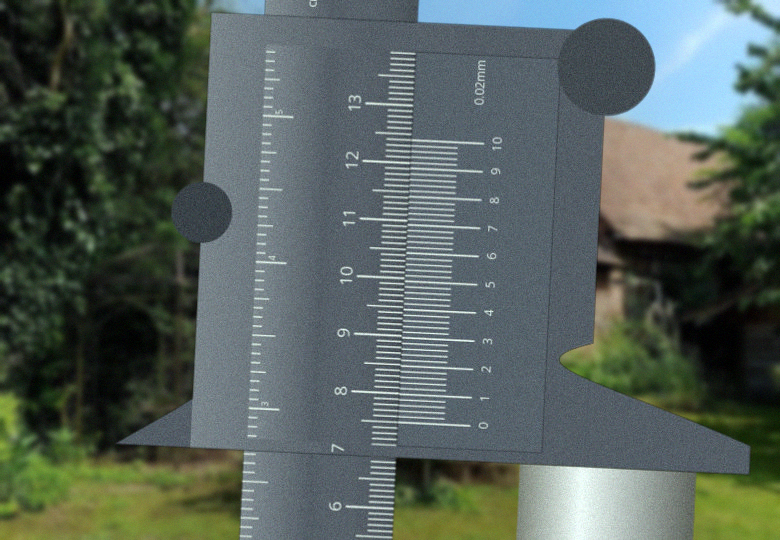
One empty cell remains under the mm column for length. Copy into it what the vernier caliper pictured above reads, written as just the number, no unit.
75.0
